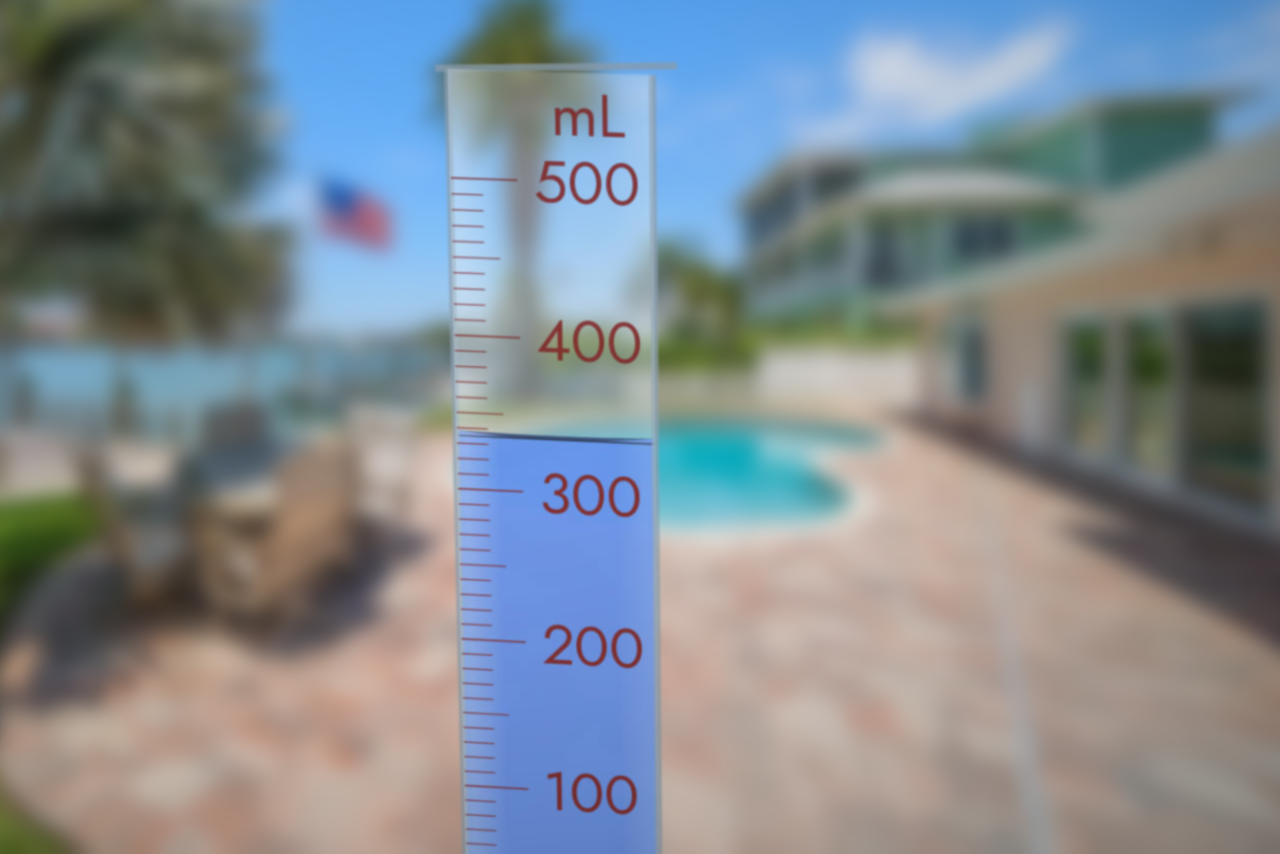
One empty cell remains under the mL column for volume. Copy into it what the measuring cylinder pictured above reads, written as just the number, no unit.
335
